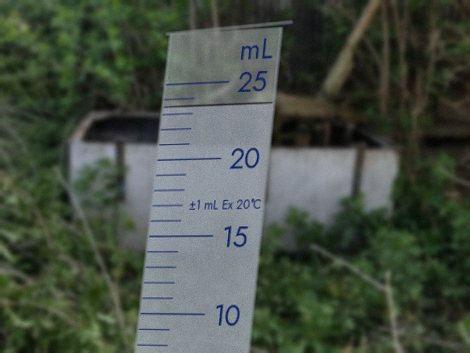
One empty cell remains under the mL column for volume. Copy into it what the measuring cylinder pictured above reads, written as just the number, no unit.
23.5
